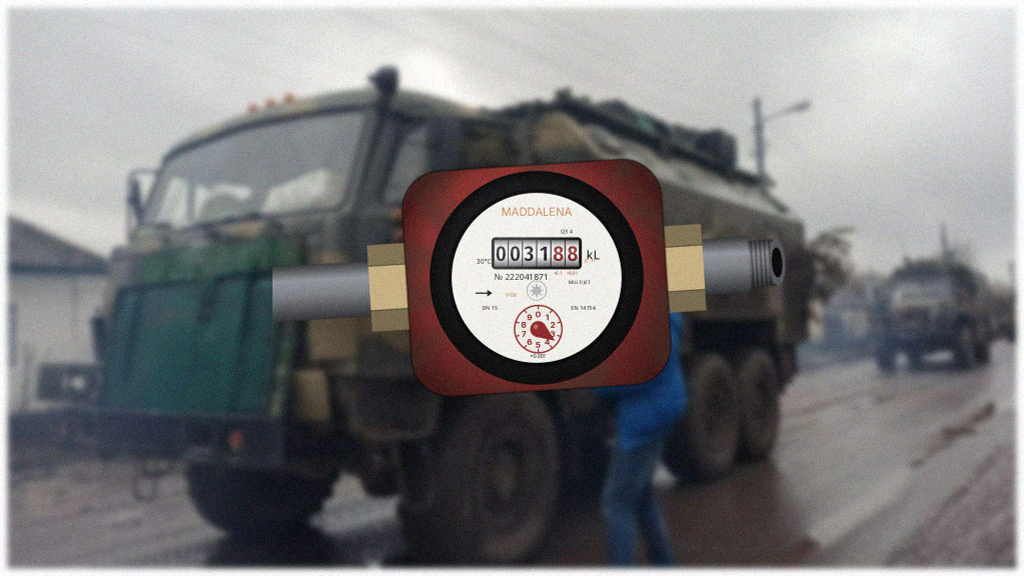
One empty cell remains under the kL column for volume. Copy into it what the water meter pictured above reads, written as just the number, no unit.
31.883
